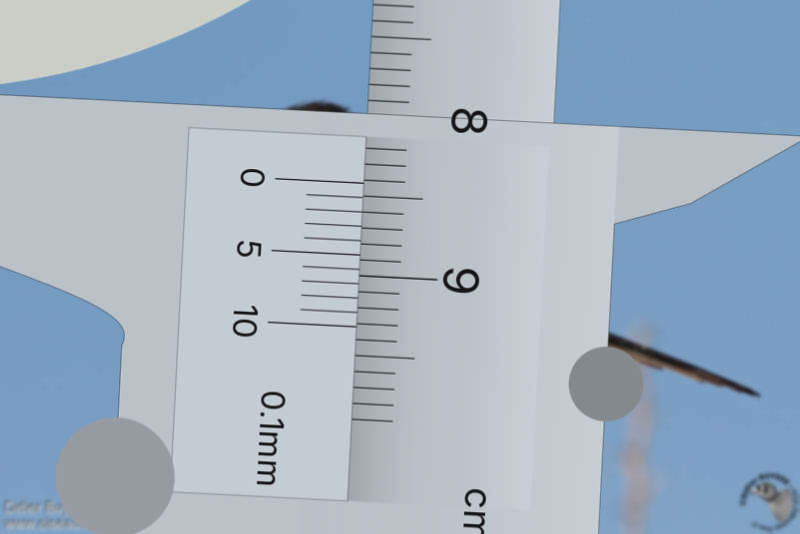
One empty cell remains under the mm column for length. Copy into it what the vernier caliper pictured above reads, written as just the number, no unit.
84.2
